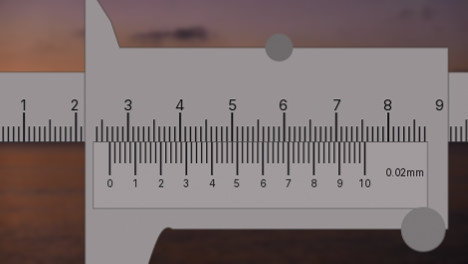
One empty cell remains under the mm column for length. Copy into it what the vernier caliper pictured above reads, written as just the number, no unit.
26.5
